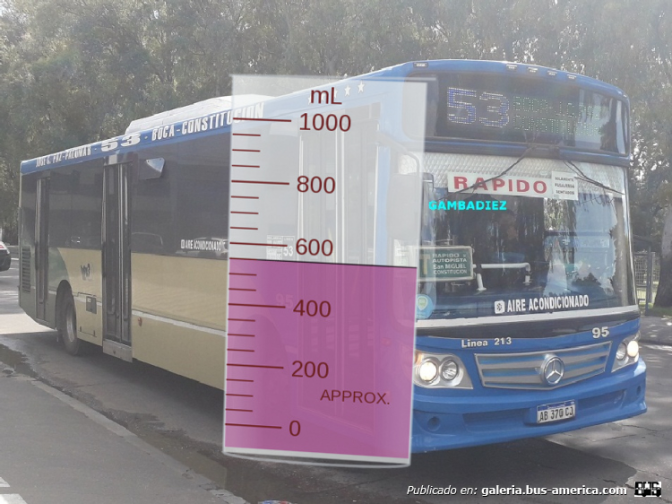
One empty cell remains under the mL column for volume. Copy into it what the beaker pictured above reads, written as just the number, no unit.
550
